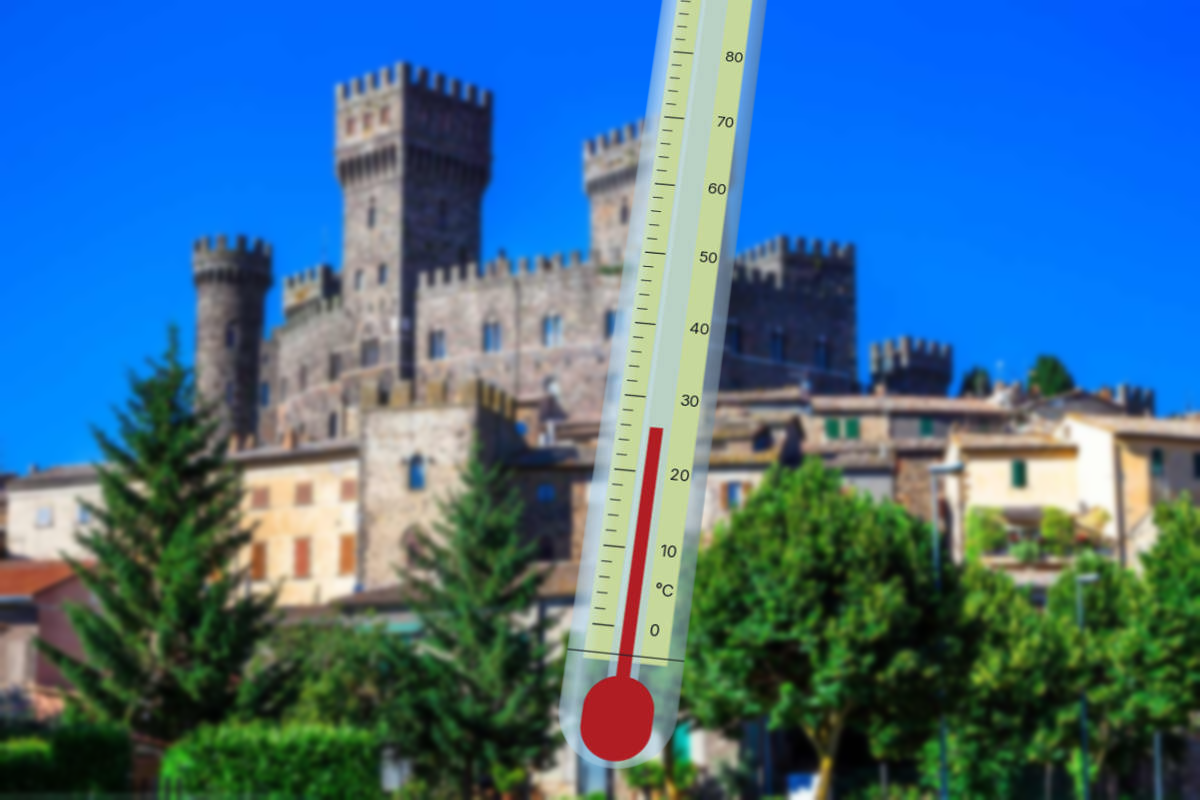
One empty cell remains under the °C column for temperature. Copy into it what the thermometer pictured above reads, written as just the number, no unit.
26
